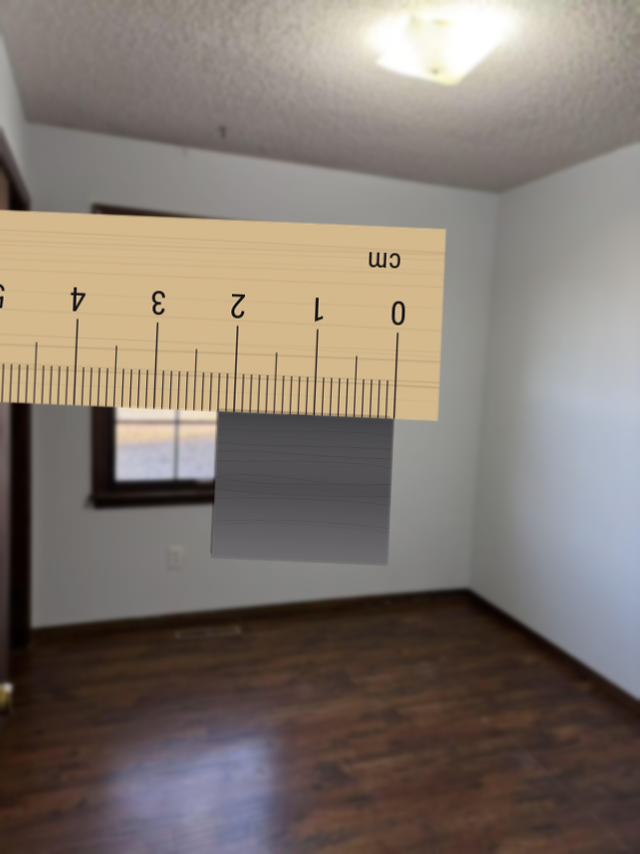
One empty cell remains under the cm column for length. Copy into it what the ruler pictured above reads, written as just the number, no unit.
2.2
